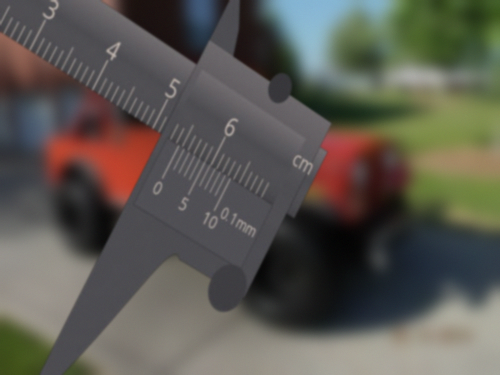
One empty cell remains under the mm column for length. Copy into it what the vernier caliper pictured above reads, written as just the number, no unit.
54.5
